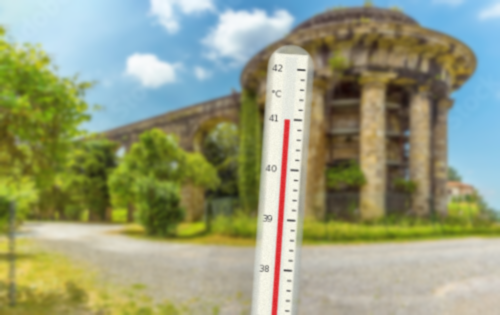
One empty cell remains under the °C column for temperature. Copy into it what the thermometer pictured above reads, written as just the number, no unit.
41
